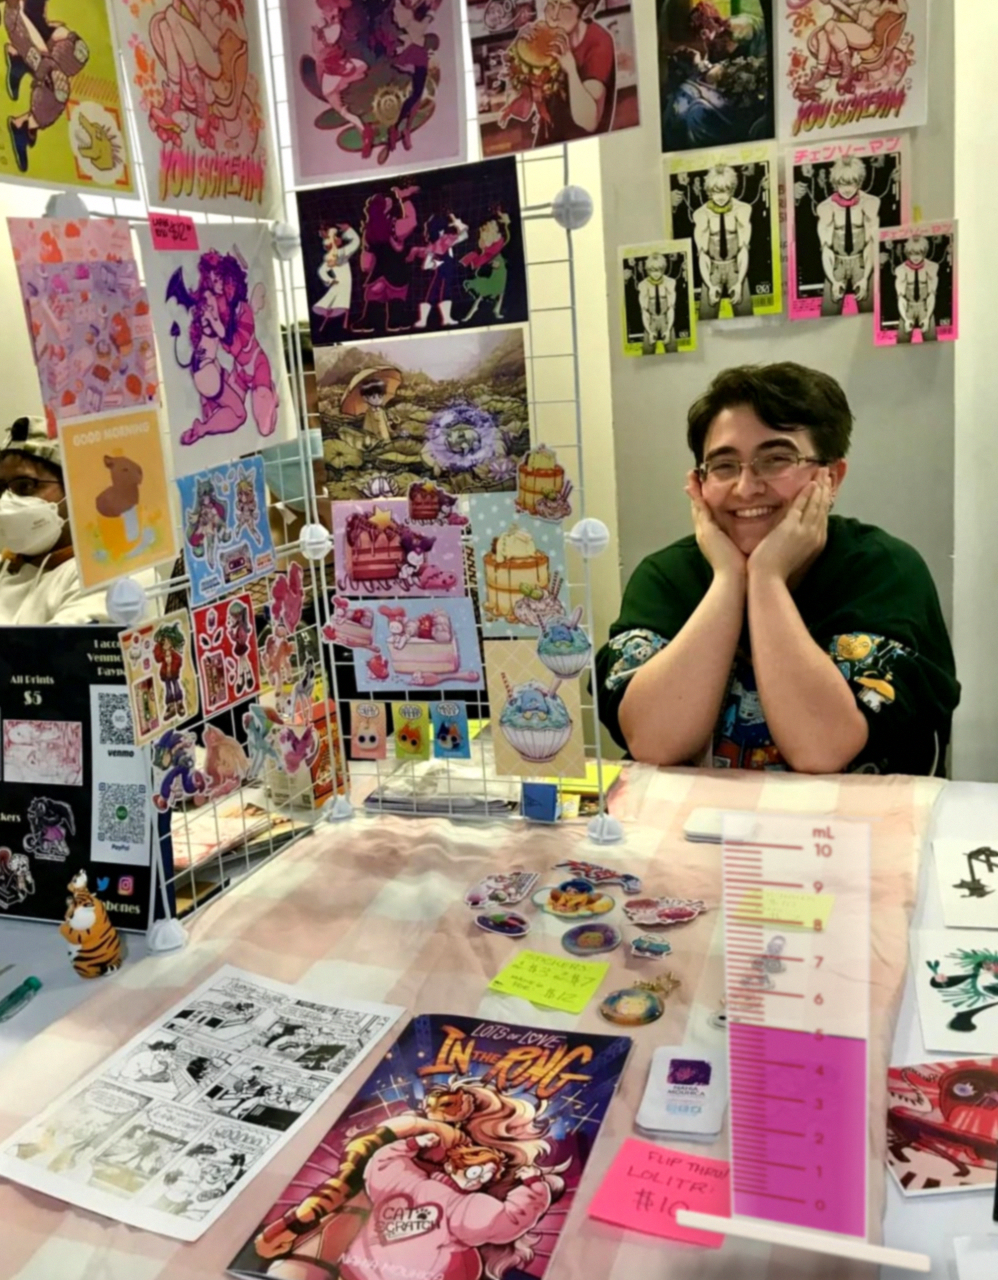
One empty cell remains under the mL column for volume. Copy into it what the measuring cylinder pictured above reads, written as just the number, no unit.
5
